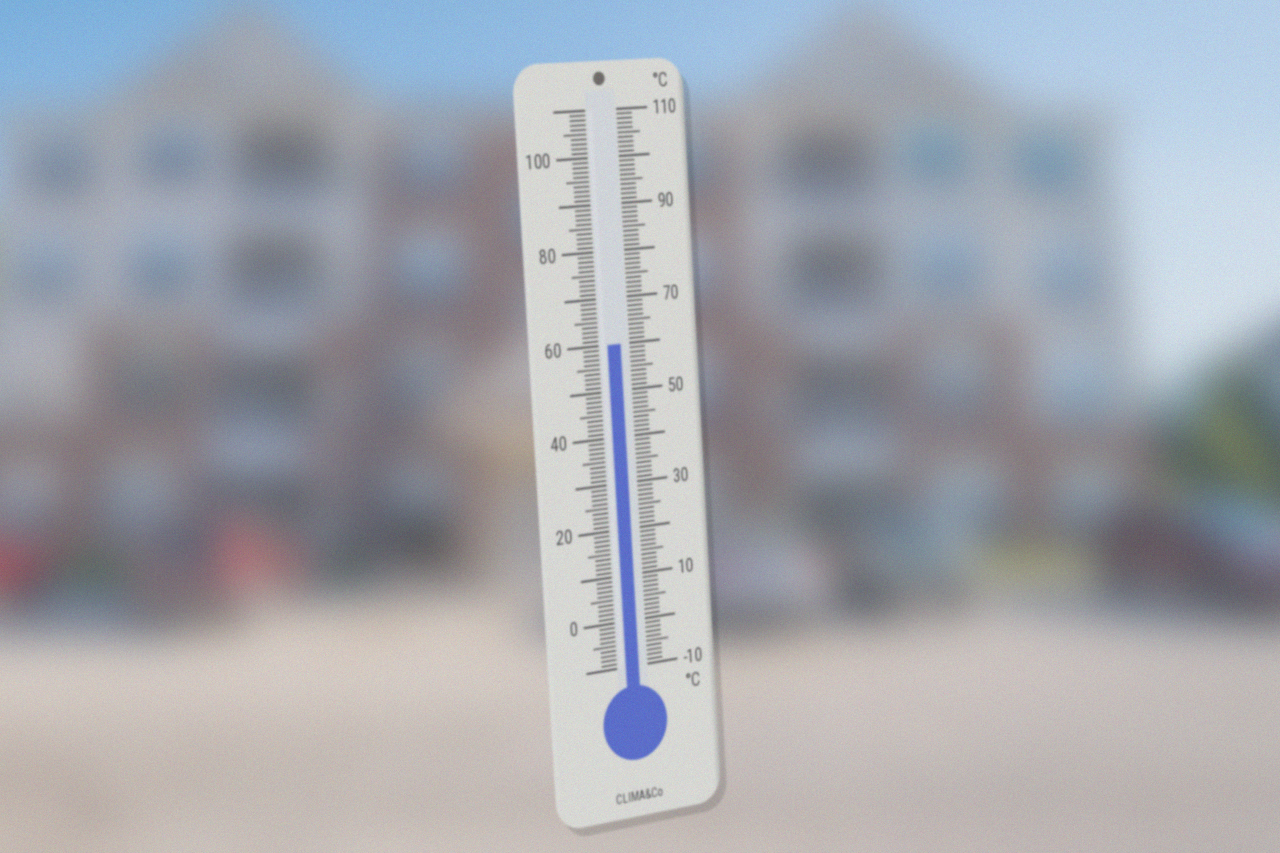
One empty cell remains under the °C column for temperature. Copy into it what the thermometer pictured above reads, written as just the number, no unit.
60
